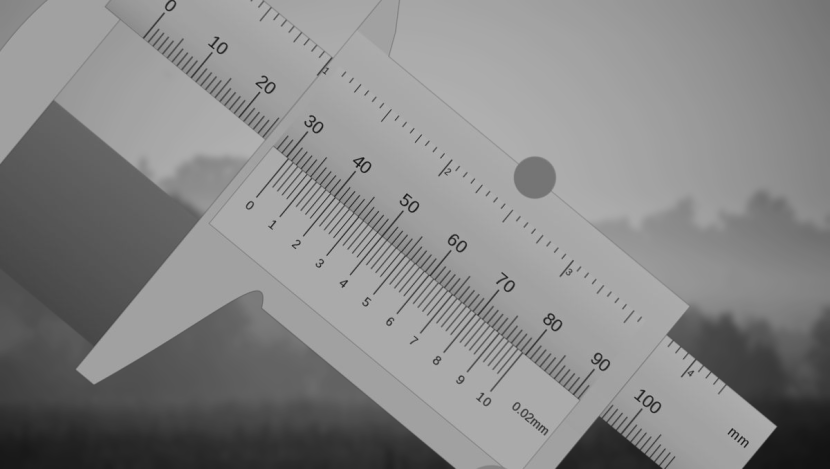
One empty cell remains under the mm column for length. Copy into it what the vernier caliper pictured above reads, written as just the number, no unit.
30.4
